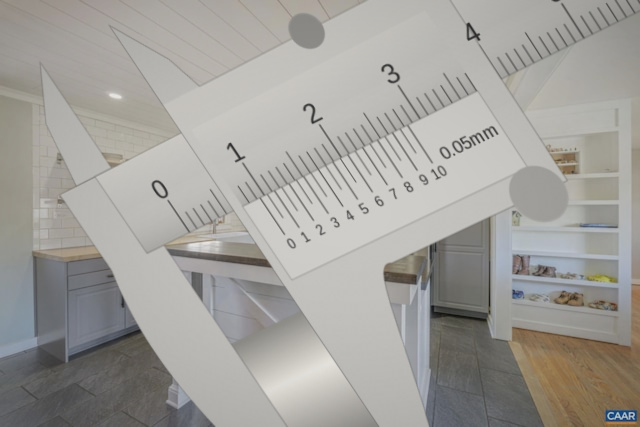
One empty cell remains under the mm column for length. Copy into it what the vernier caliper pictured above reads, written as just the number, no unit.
9.4
